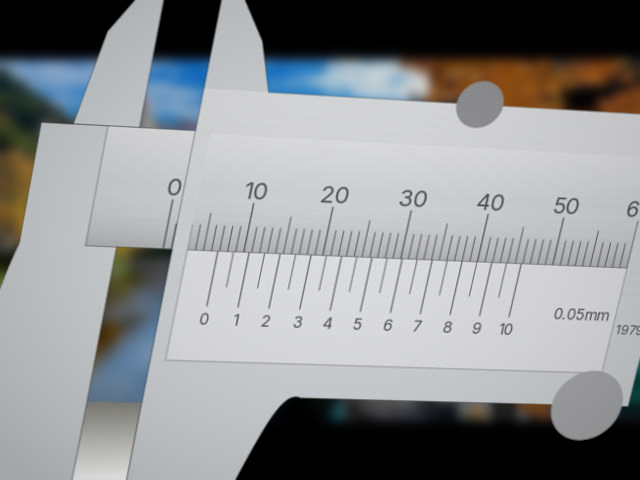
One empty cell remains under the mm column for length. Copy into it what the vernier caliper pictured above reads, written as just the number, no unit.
6.8
